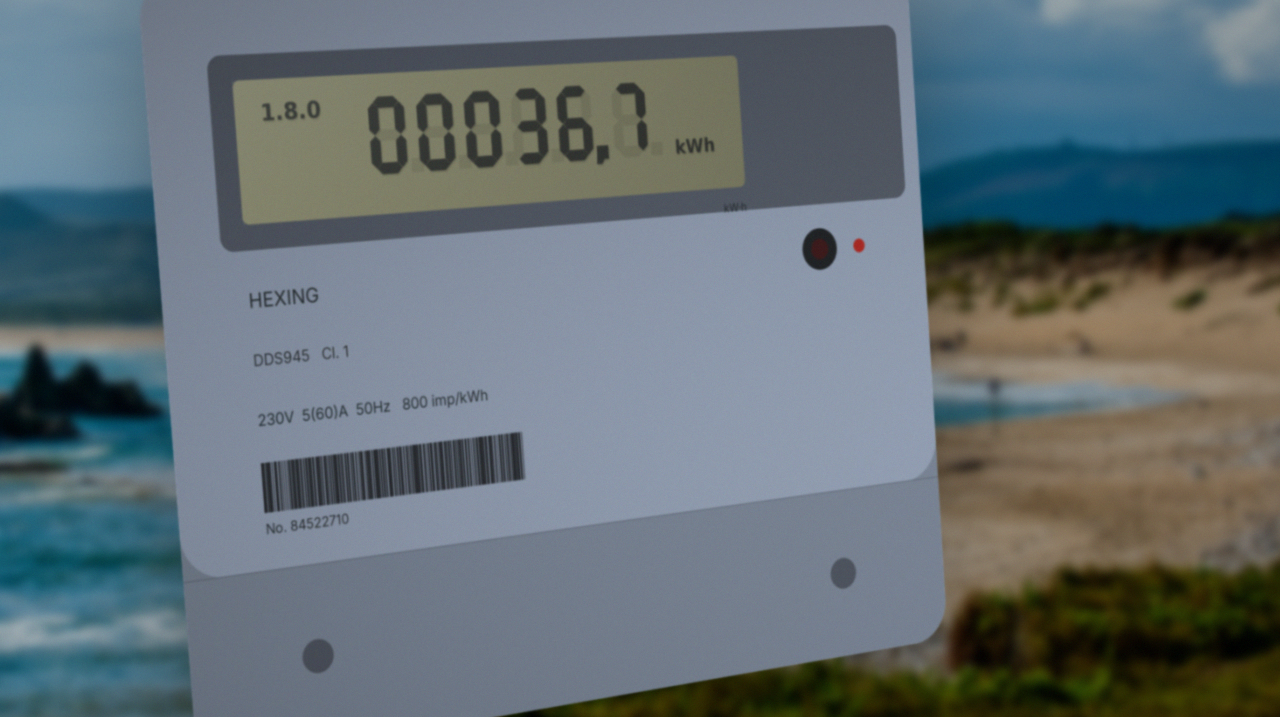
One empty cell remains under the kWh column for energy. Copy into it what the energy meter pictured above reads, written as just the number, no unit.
36.7
